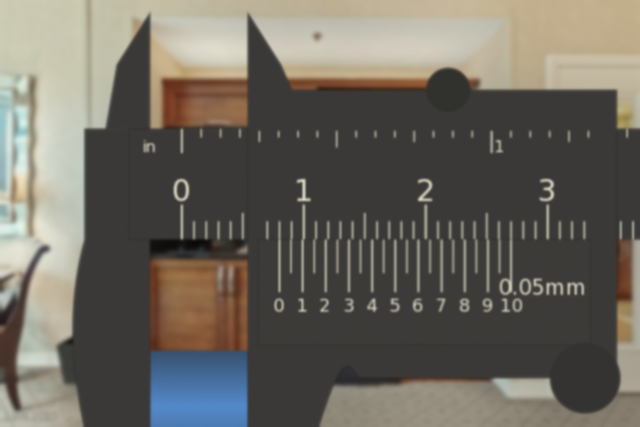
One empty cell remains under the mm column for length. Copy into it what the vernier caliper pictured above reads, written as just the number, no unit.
8.0
